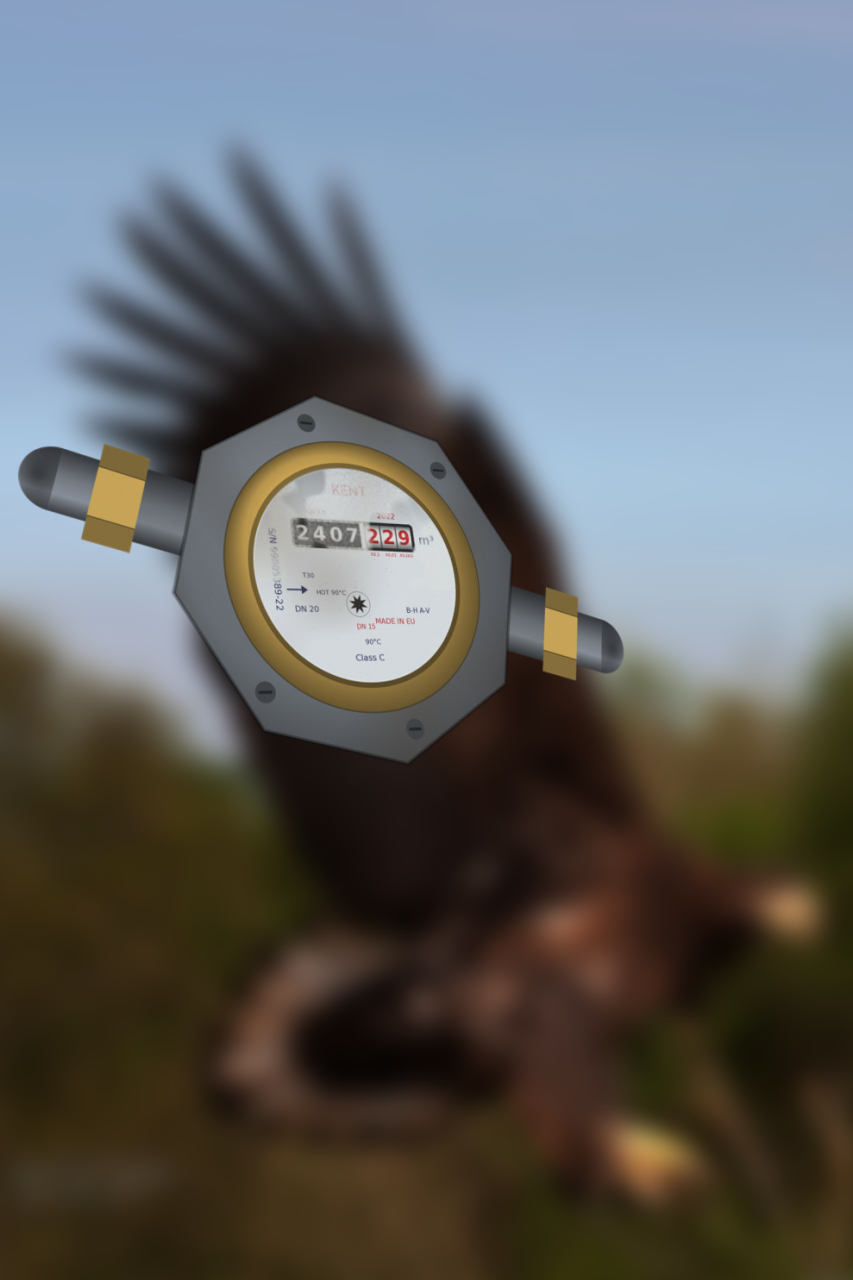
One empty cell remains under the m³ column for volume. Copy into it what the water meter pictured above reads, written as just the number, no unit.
2407.229
